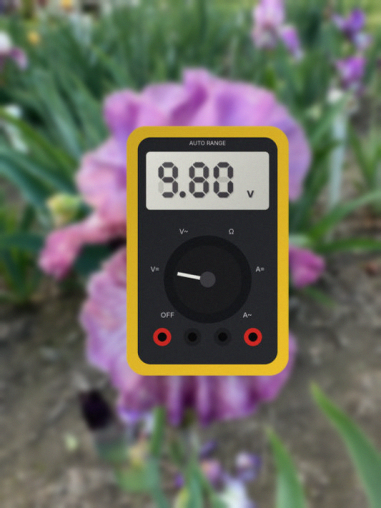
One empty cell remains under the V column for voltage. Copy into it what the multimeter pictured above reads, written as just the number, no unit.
9.80
